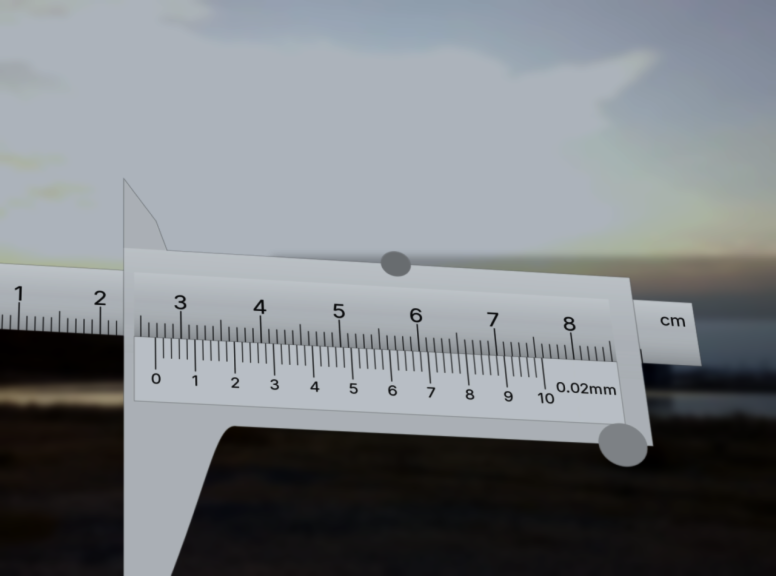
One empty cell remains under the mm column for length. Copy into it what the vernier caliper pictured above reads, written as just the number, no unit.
26.8
